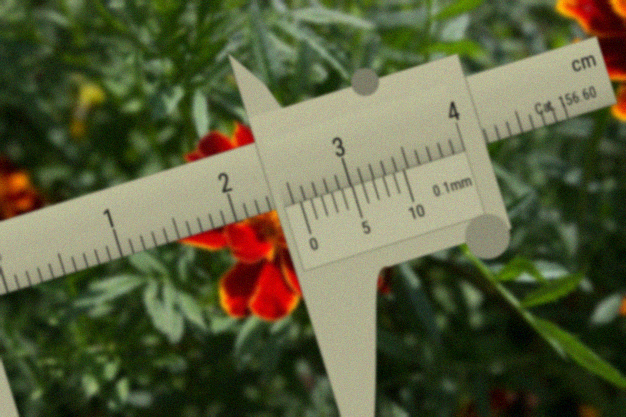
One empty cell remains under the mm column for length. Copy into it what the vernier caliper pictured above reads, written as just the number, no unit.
25.6
